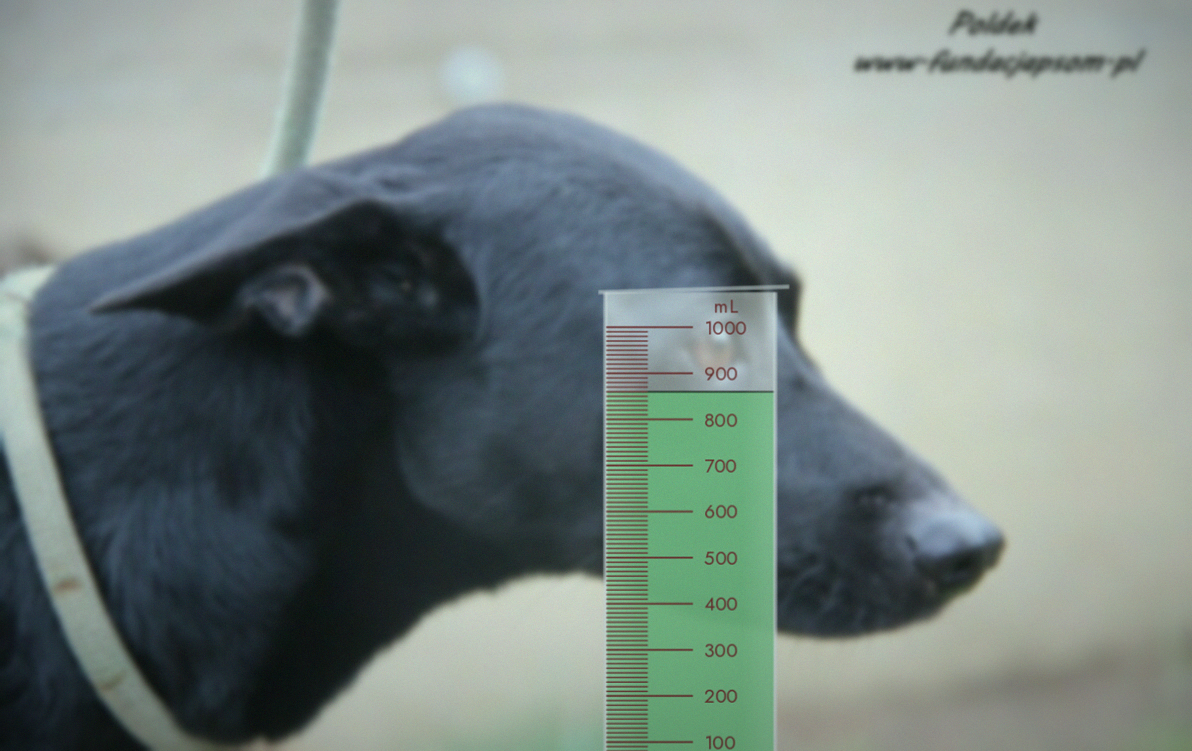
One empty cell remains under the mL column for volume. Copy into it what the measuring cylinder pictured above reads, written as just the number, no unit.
860
